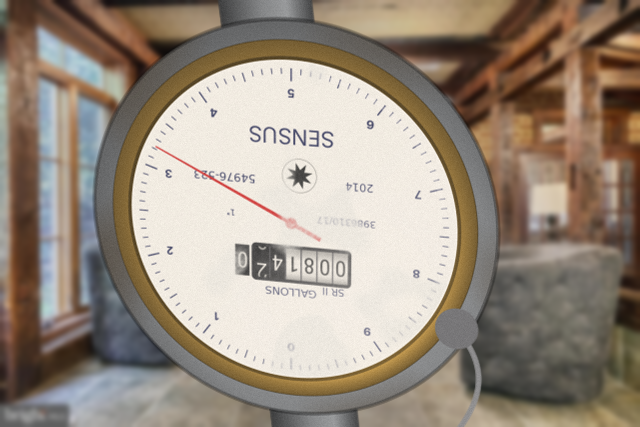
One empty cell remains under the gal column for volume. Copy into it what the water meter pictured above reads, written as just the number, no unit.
81423.2
